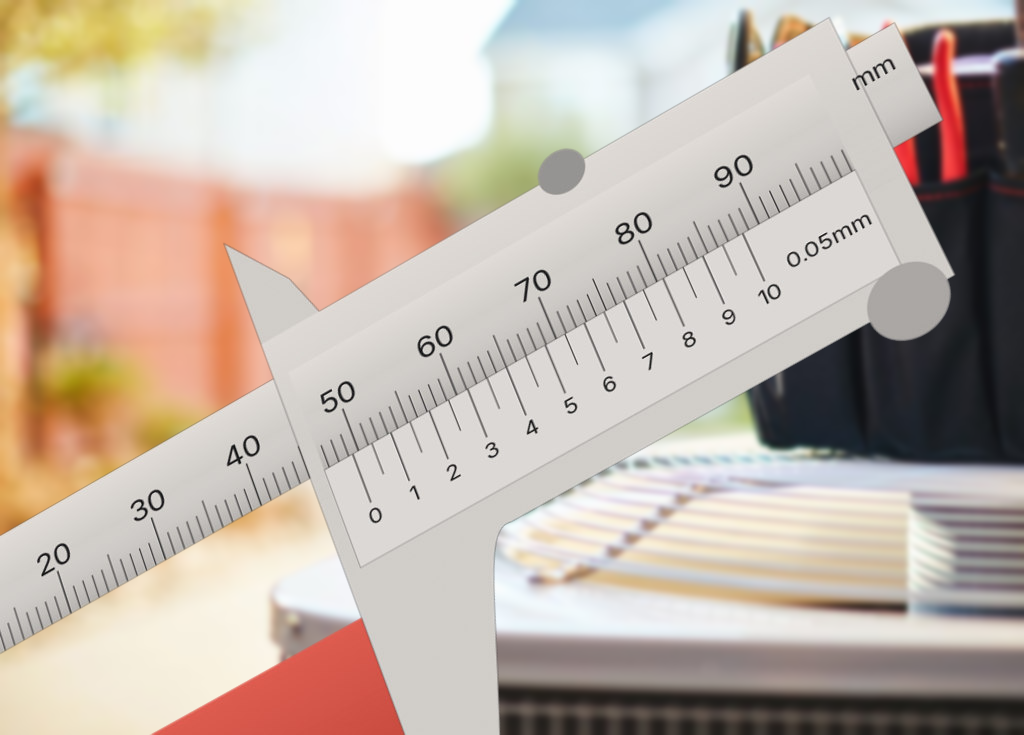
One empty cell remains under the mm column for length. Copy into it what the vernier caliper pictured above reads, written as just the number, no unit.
49.4
